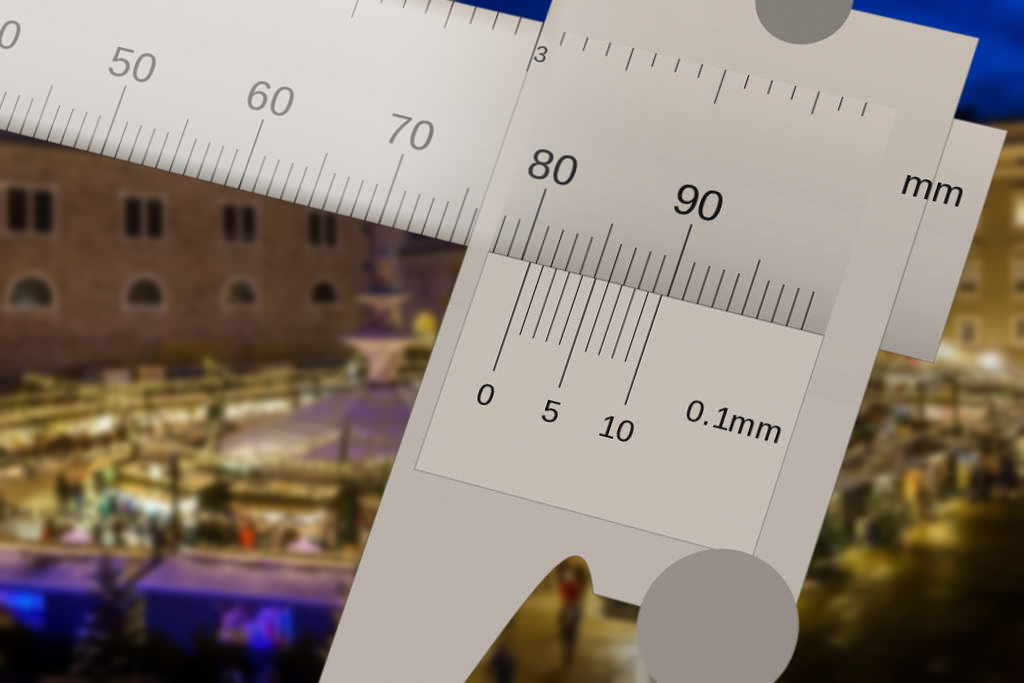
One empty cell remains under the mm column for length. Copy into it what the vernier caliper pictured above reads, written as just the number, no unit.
80.6
